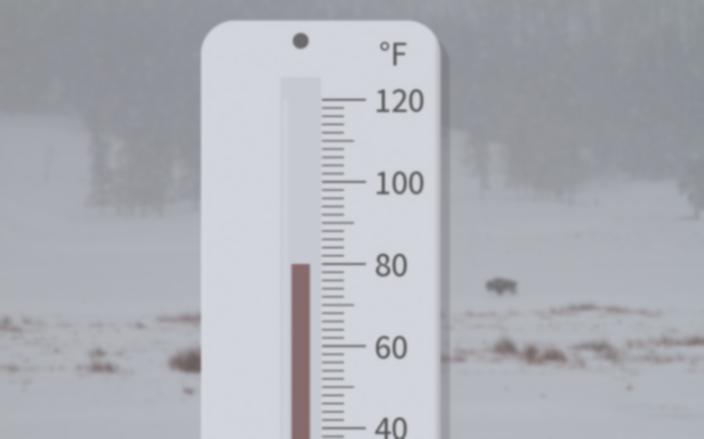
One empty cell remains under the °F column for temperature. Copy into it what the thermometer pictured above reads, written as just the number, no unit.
80
